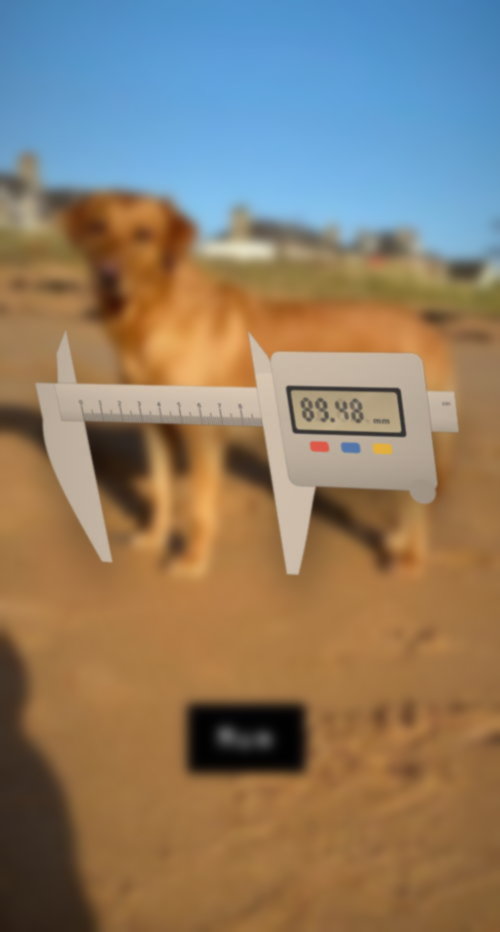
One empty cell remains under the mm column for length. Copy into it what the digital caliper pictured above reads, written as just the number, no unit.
89.48
